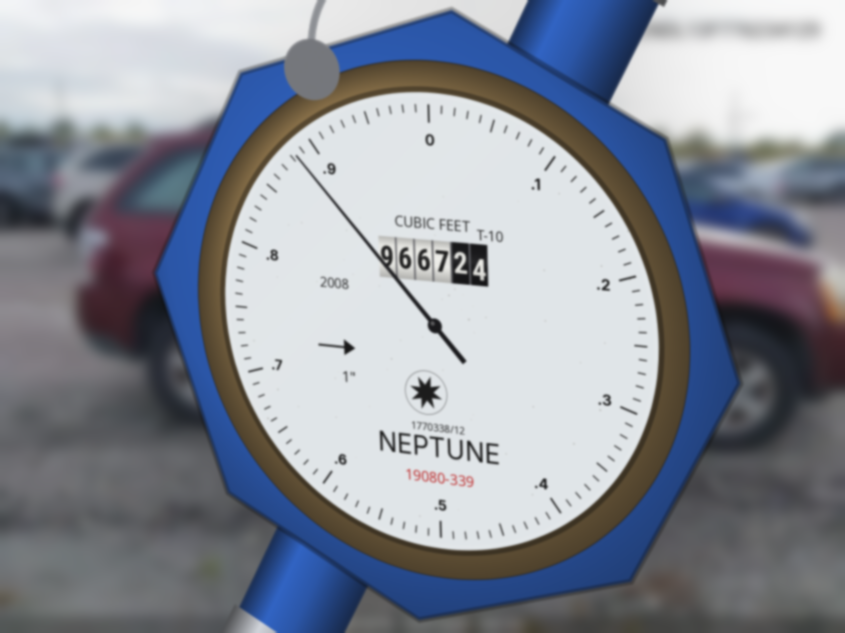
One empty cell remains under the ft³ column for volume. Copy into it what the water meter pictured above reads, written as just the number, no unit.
966723.88
